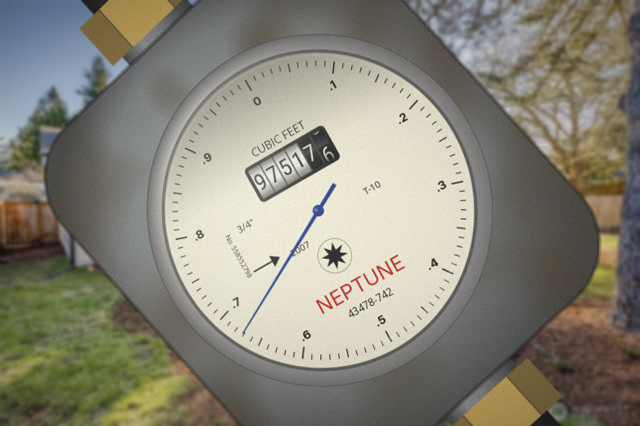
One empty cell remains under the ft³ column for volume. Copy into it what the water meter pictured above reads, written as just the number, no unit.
975175.67
